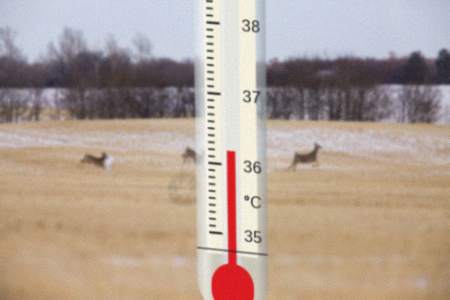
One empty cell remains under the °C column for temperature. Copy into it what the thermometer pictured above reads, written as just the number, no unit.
36.2
